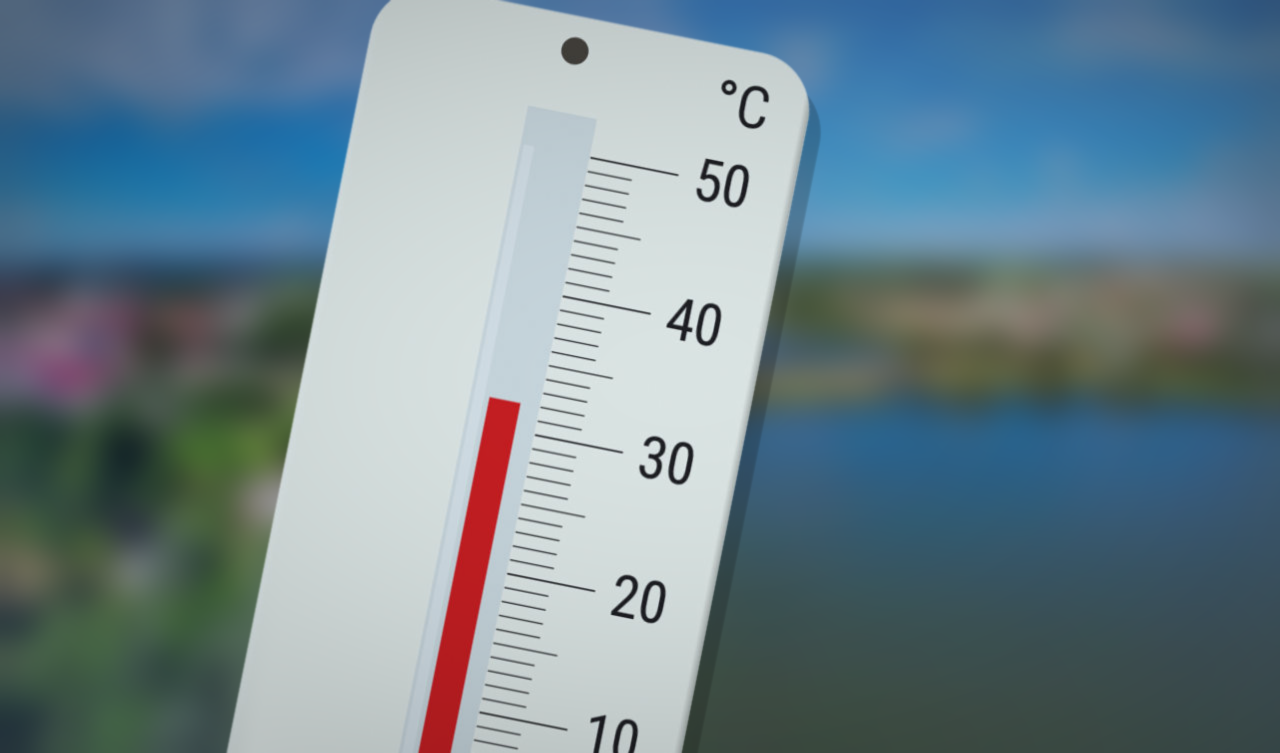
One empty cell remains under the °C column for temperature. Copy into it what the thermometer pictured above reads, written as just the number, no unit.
32
